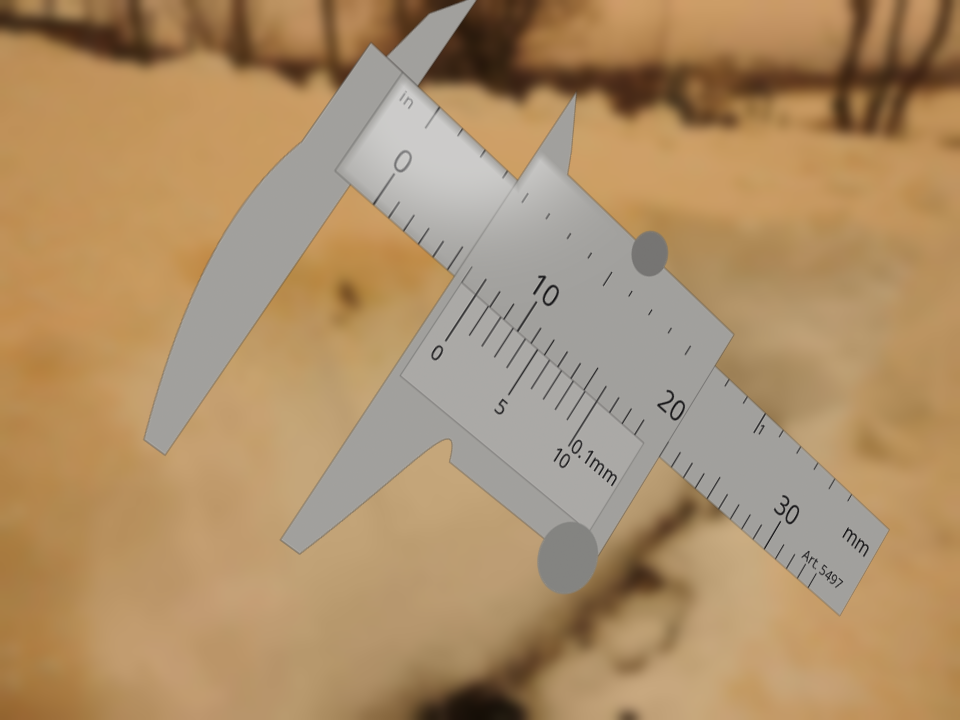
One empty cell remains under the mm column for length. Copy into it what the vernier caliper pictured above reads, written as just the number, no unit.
7.0
